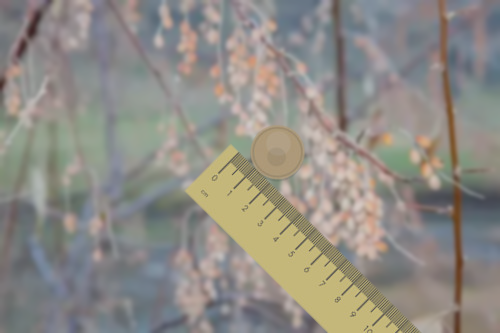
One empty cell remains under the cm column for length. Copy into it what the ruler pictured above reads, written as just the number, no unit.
2.5
